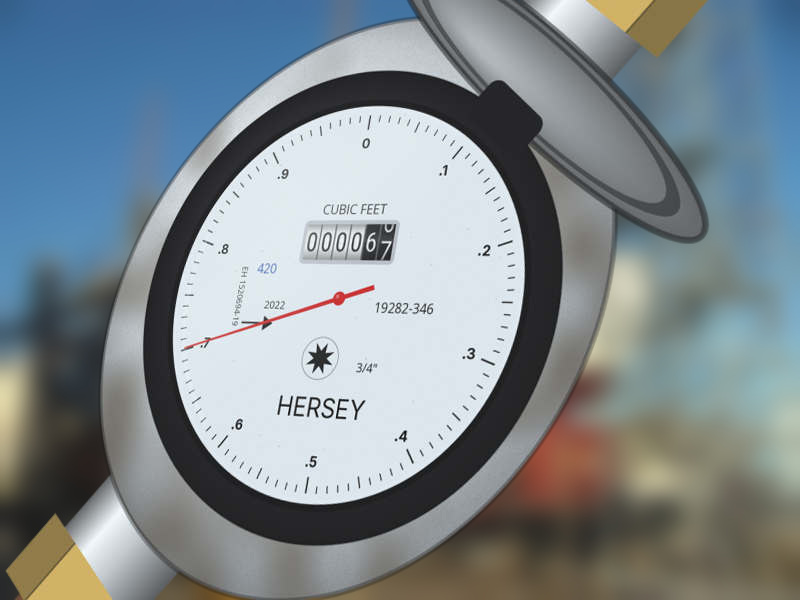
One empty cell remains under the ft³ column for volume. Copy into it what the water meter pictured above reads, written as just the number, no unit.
66.70
